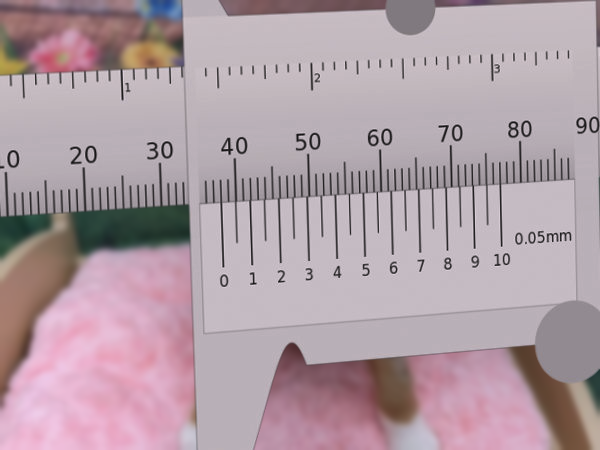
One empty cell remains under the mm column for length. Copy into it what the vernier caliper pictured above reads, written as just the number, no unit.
38.0
